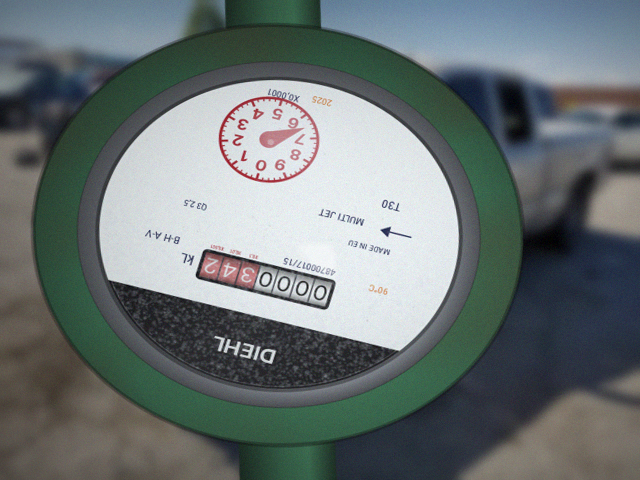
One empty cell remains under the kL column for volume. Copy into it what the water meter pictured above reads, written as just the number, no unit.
0.3426
